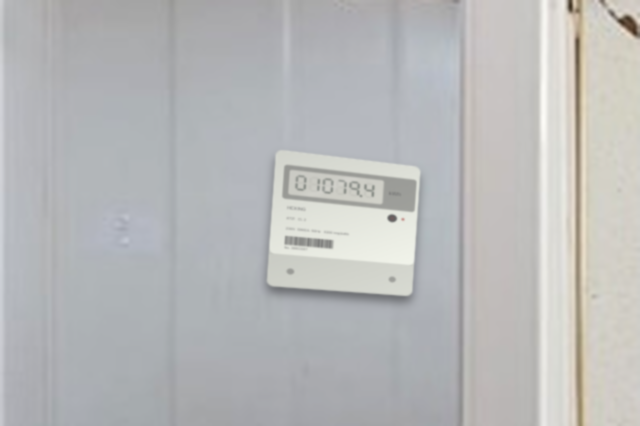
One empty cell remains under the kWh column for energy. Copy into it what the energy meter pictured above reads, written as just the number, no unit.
1079.4
